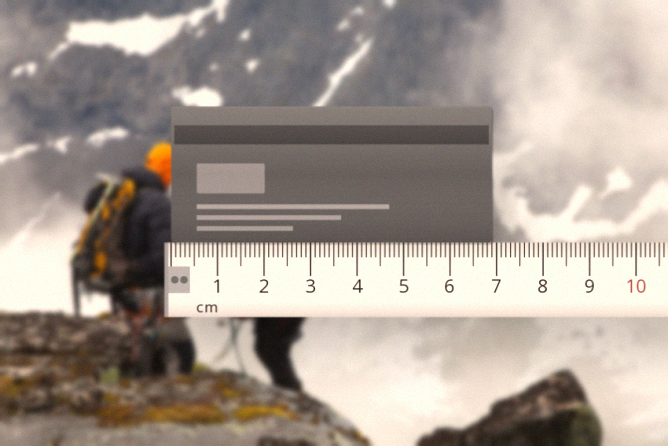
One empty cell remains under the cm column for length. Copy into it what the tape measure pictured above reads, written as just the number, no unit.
6.9
